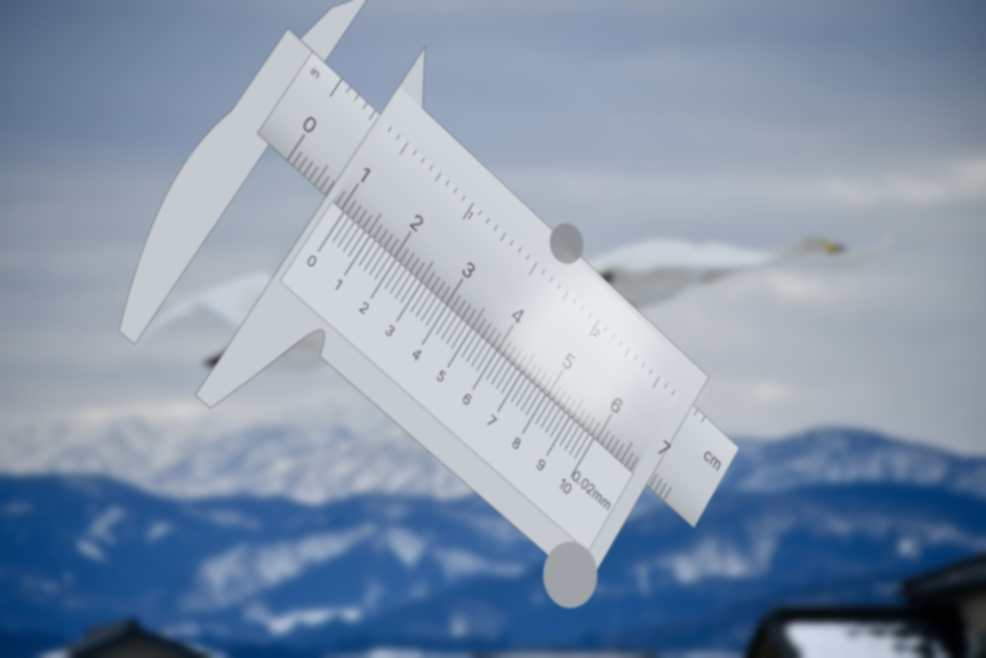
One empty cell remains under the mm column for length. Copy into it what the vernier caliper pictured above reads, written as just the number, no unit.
10.5
